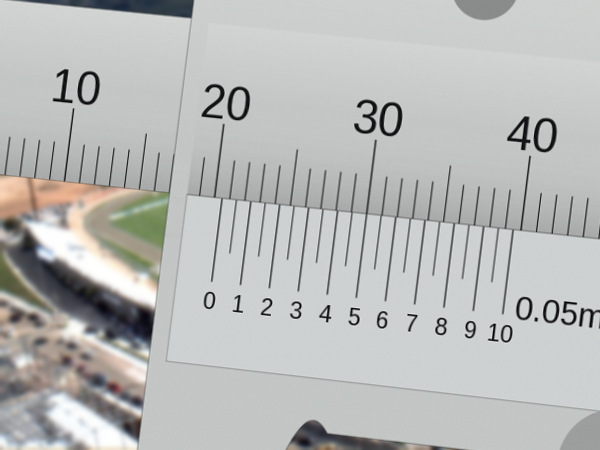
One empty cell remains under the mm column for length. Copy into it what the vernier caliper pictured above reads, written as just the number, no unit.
20.5
